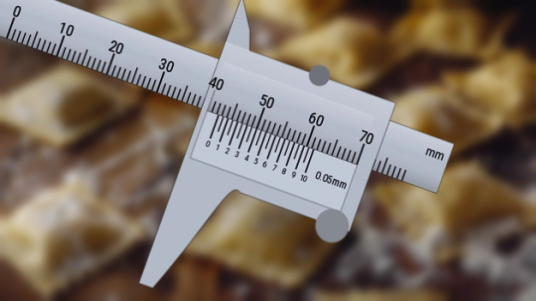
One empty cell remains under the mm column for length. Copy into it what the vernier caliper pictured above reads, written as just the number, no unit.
42.4
